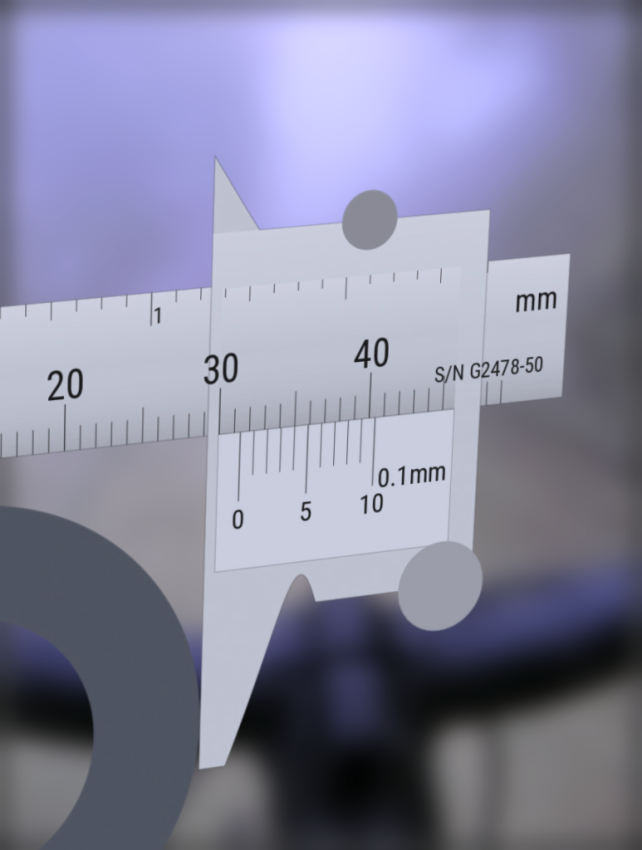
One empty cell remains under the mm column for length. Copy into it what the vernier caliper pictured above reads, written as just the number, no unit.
31.4
